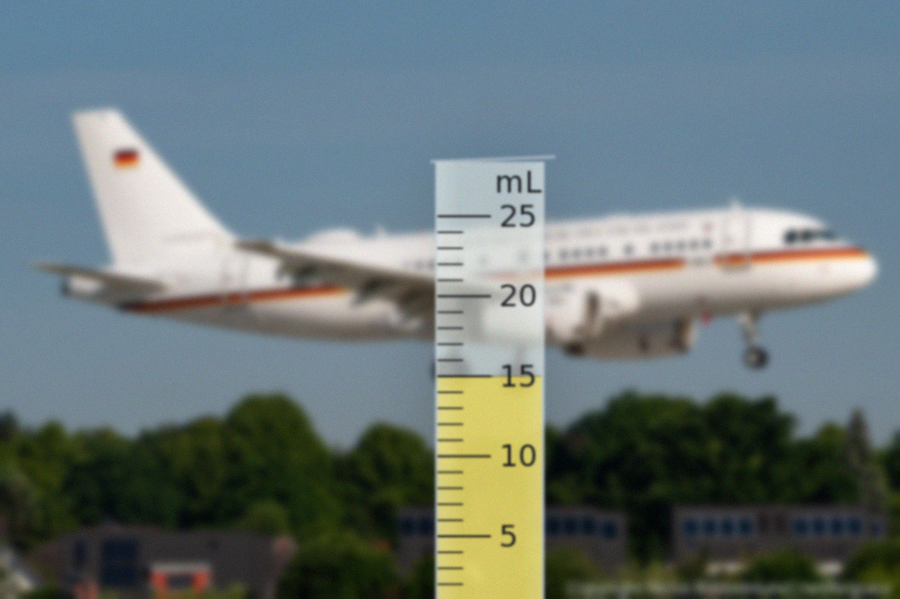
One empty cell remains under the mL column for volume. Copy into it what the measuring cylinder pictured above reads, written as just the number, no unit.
15
